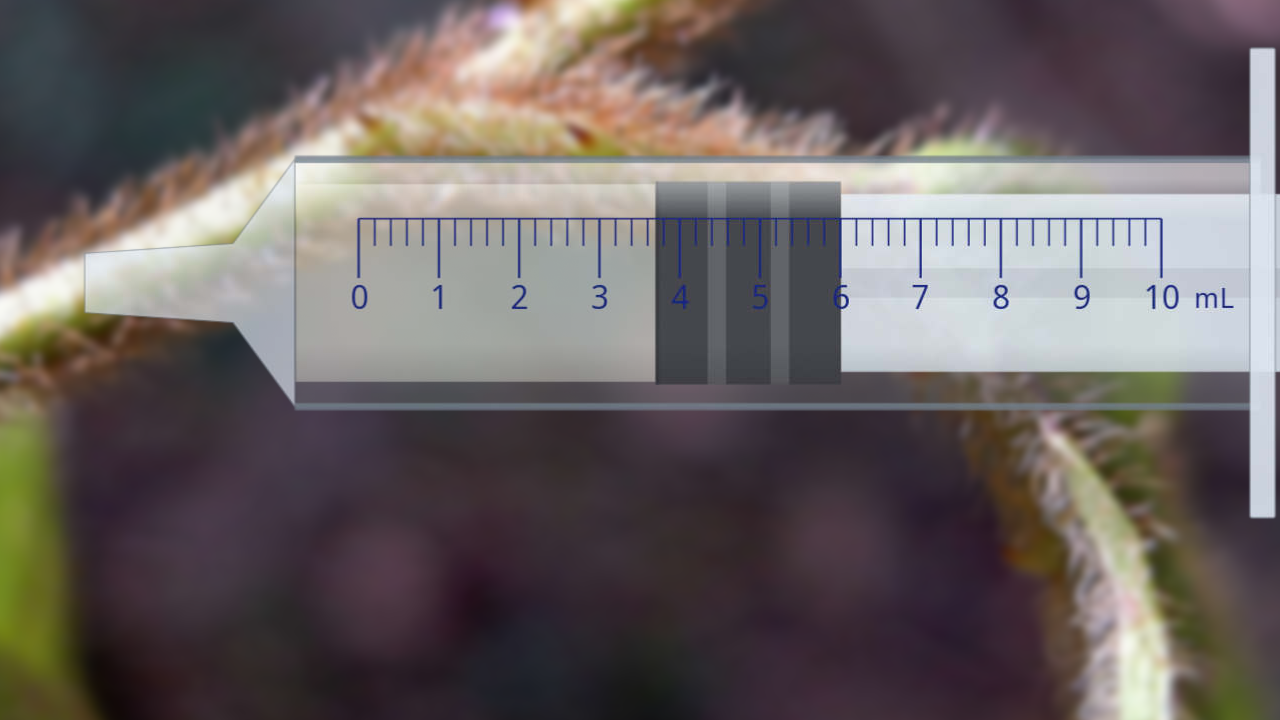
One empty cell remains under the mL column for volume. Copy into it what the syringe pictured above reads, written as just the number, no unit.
3.7
